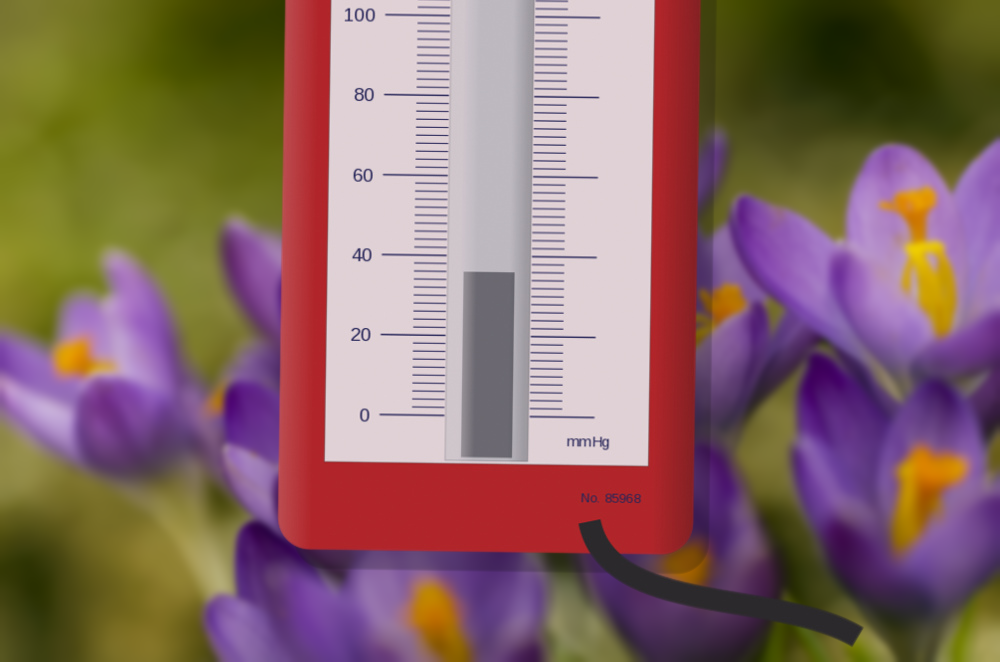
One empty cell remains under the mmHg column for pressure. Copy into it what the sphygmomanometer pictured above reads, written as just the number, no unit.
36
